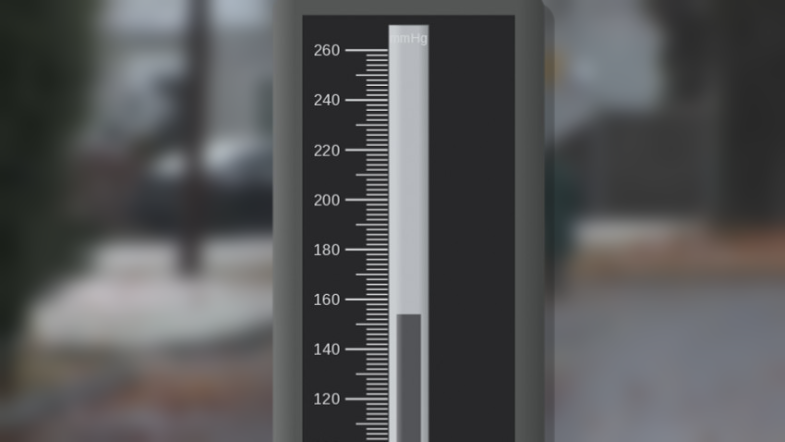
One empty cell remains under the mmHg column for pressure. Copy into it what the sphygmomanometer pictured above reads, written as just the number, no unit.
154
